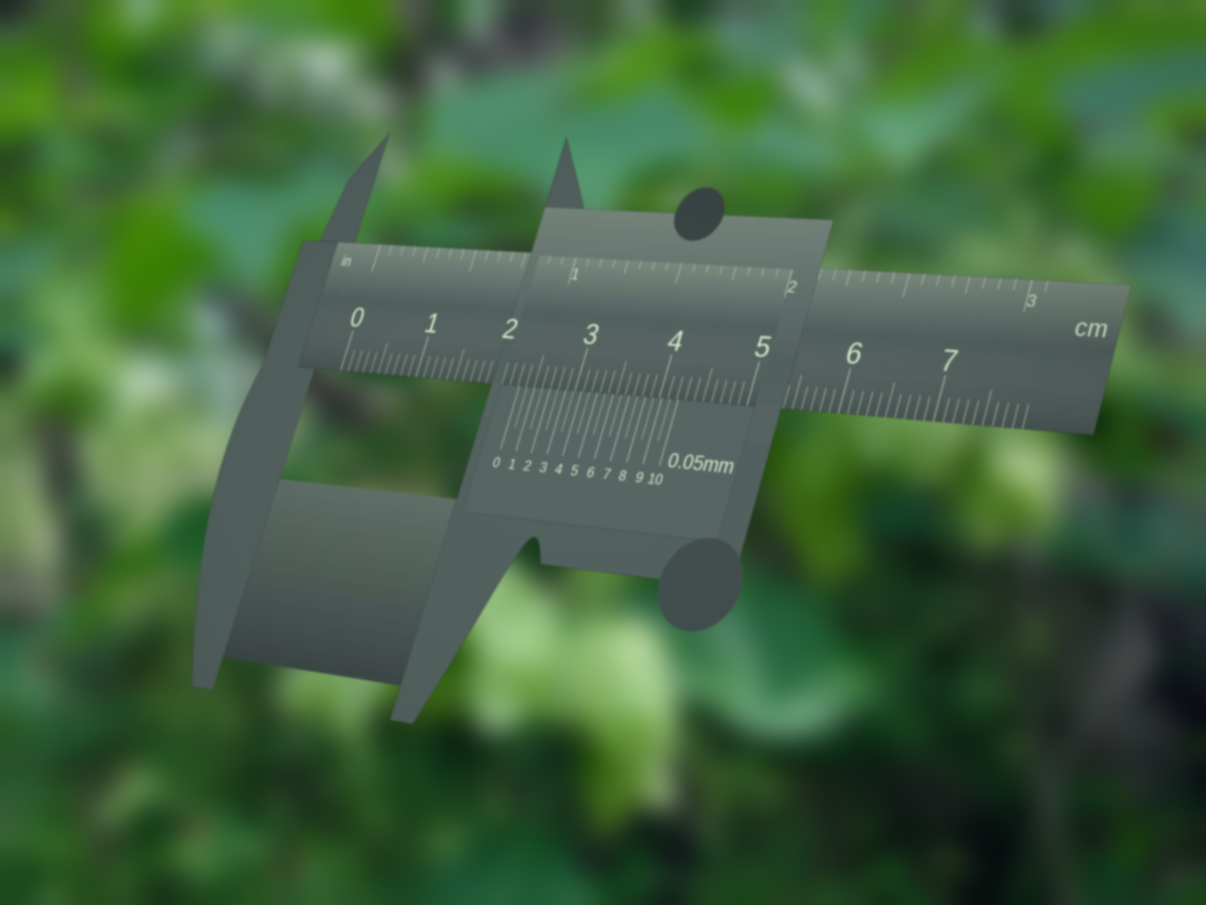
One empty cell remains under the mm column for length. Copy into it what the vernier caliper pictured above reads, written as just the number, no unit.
23.2
